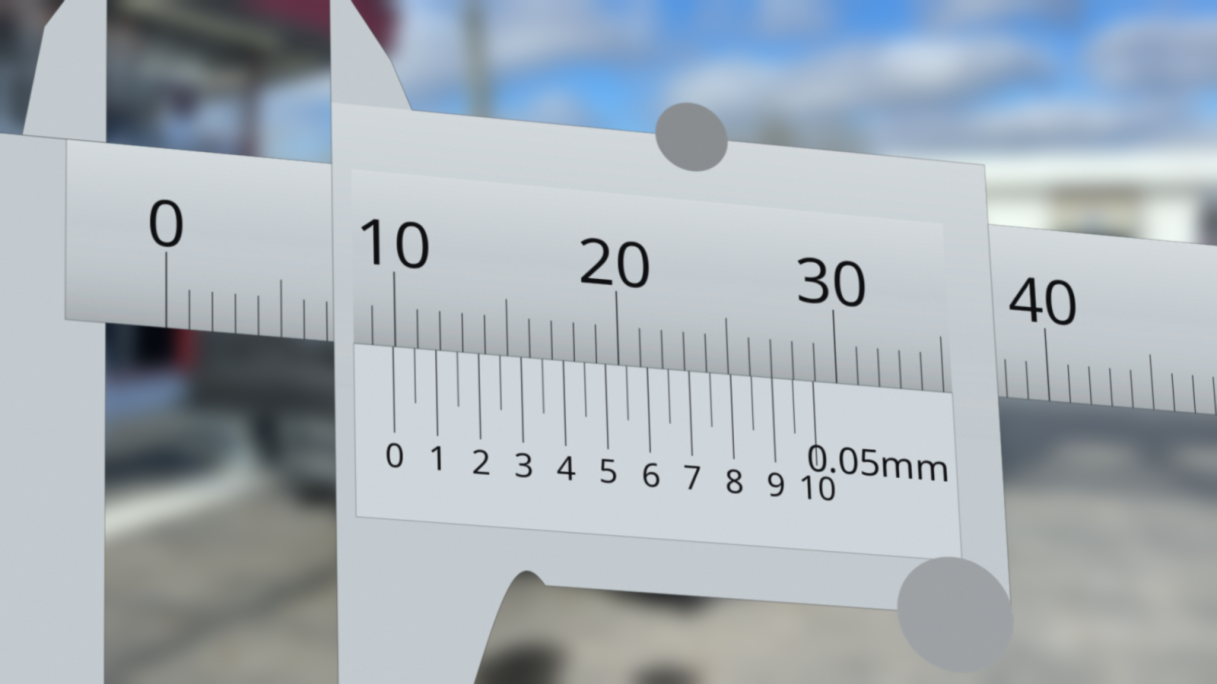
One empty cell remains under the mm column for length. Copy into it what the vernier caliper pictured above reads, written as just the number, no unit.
9.9
